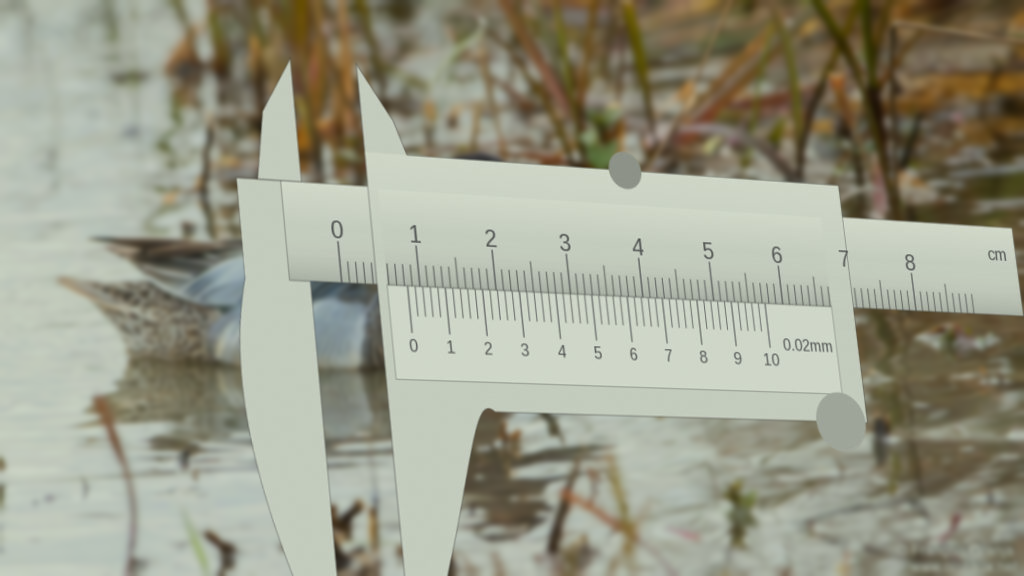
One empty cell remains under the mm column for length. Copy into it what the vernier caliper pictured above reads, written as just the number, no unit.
8.4
